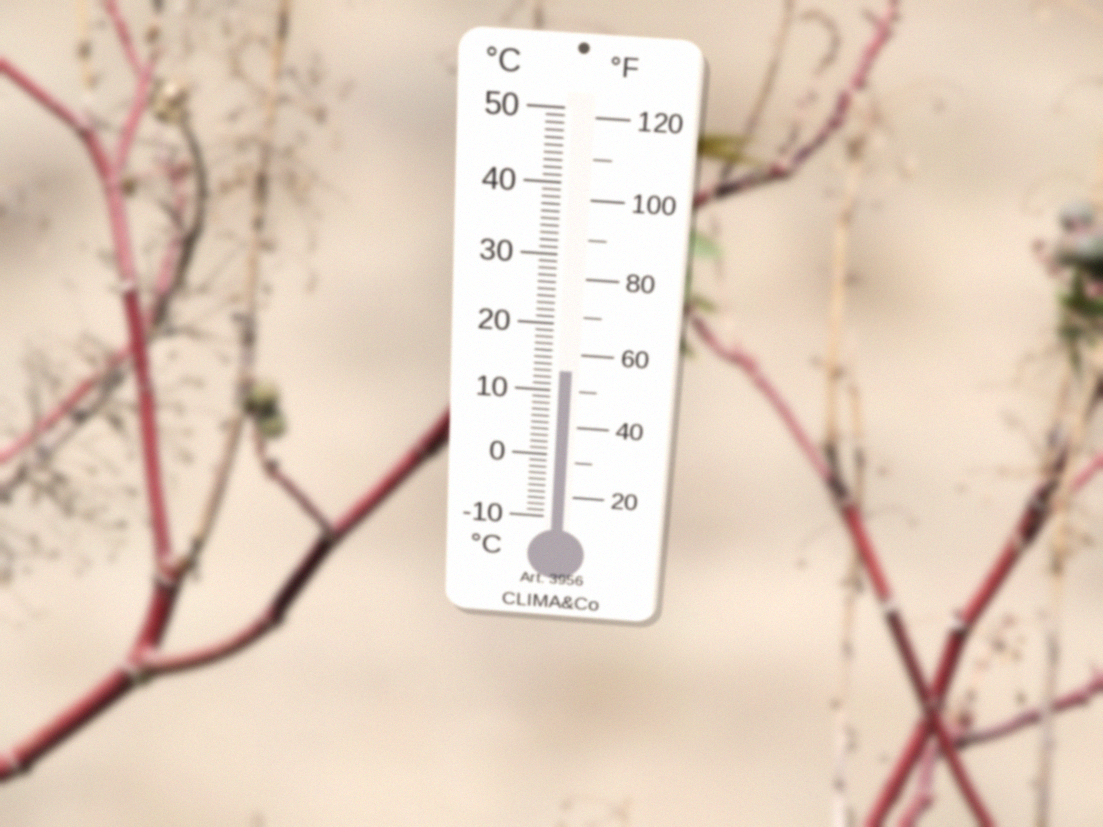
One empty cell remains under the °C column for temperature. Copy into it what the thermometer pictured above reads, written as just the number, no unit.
13
